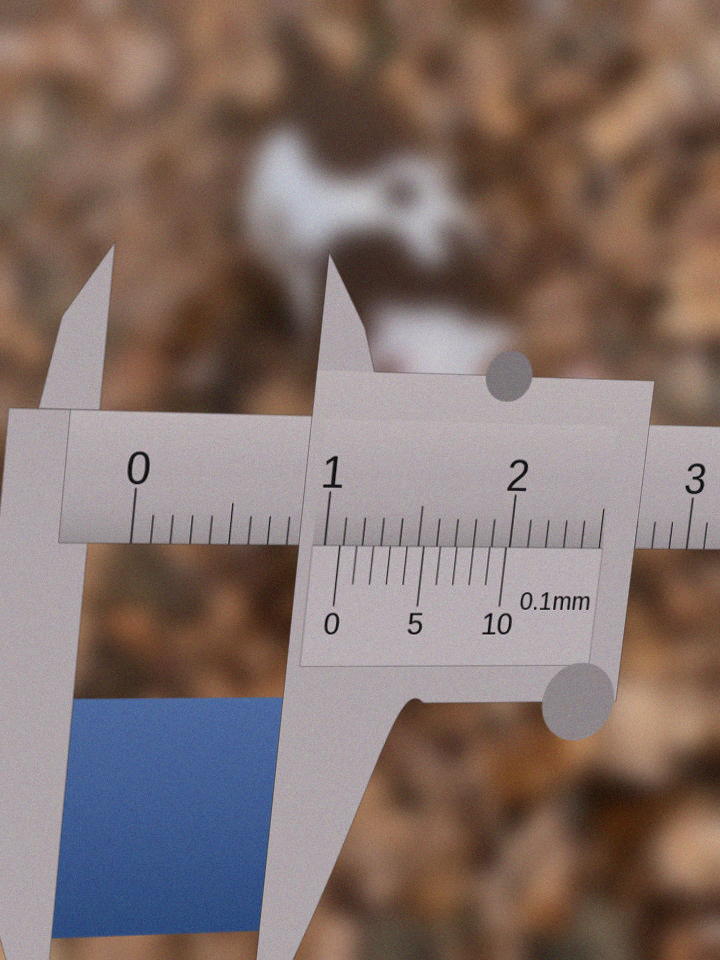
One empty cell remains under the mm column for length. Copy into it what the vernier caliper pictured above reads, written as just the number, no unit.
10.8
